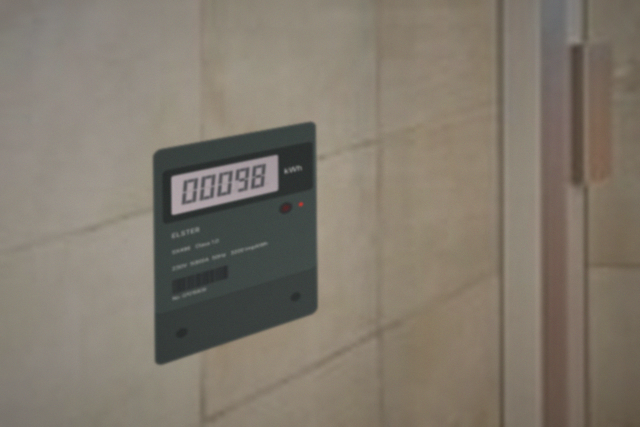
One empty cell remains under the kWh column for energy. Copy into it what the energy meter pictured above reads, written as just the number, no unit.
98
